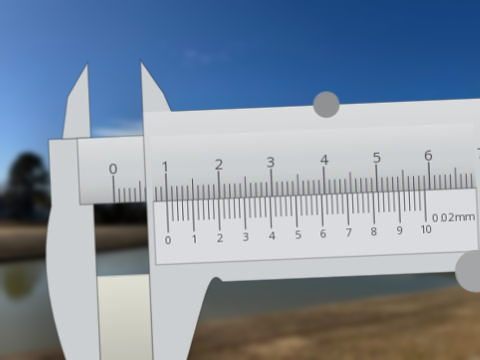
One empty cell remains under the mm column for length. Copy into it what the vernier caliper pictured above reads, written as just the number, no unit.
10.0
